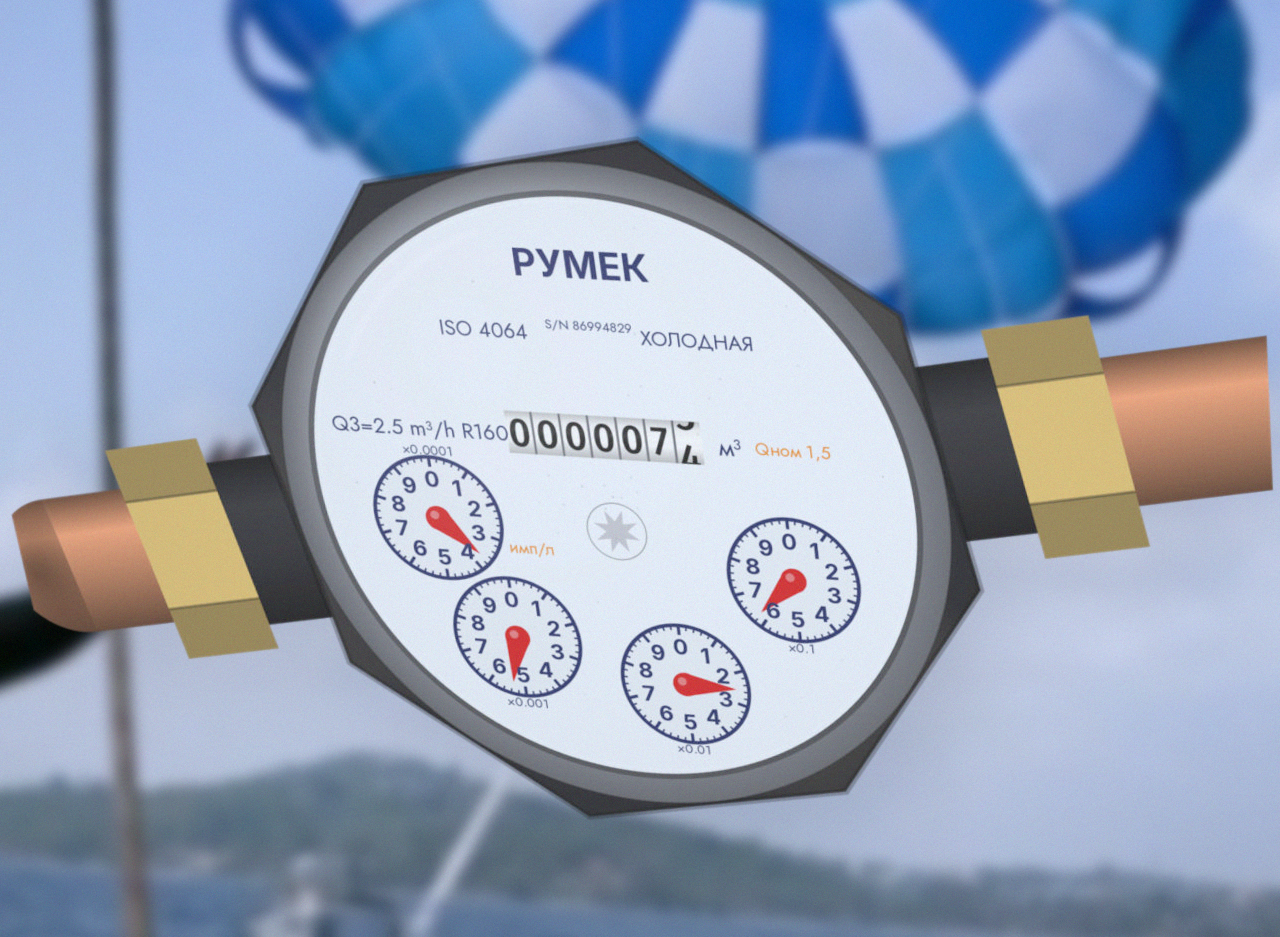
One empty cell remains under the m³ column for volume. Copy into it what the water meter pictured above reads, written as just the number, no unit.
73.6253
